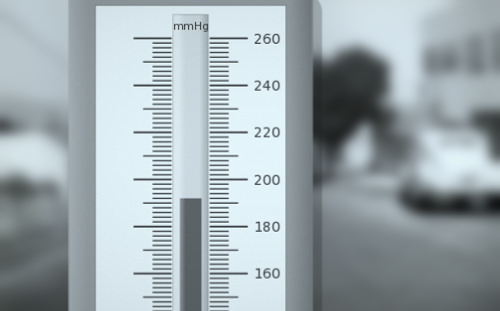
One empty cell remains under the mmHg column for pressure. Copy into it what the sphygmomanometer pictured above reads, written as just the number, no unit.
192
